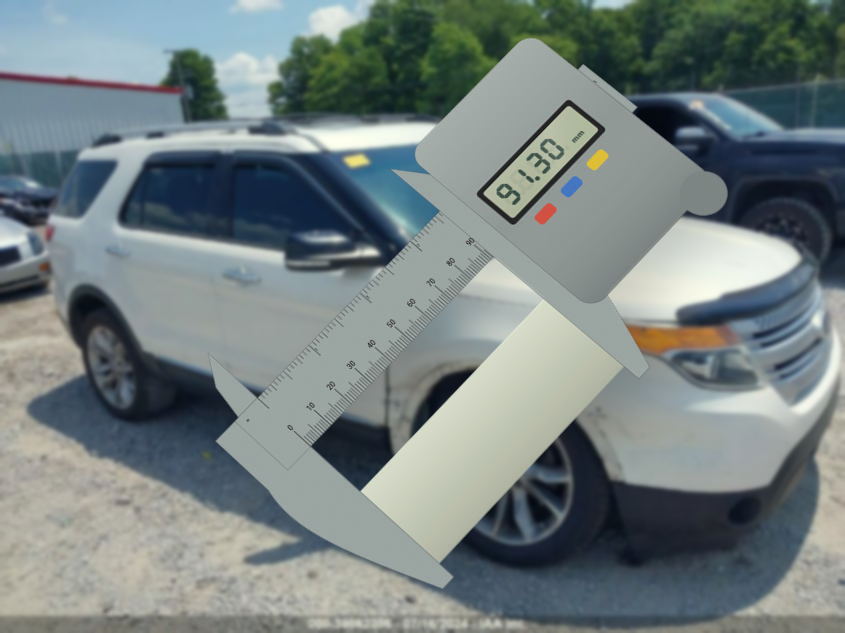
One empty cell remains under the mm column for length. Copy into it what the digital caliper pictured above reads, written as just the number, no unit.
91.30
